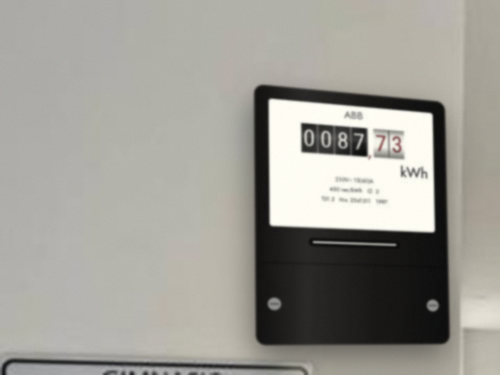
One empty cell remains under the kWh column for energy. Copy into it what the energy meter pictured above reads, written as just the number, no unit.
87.73
